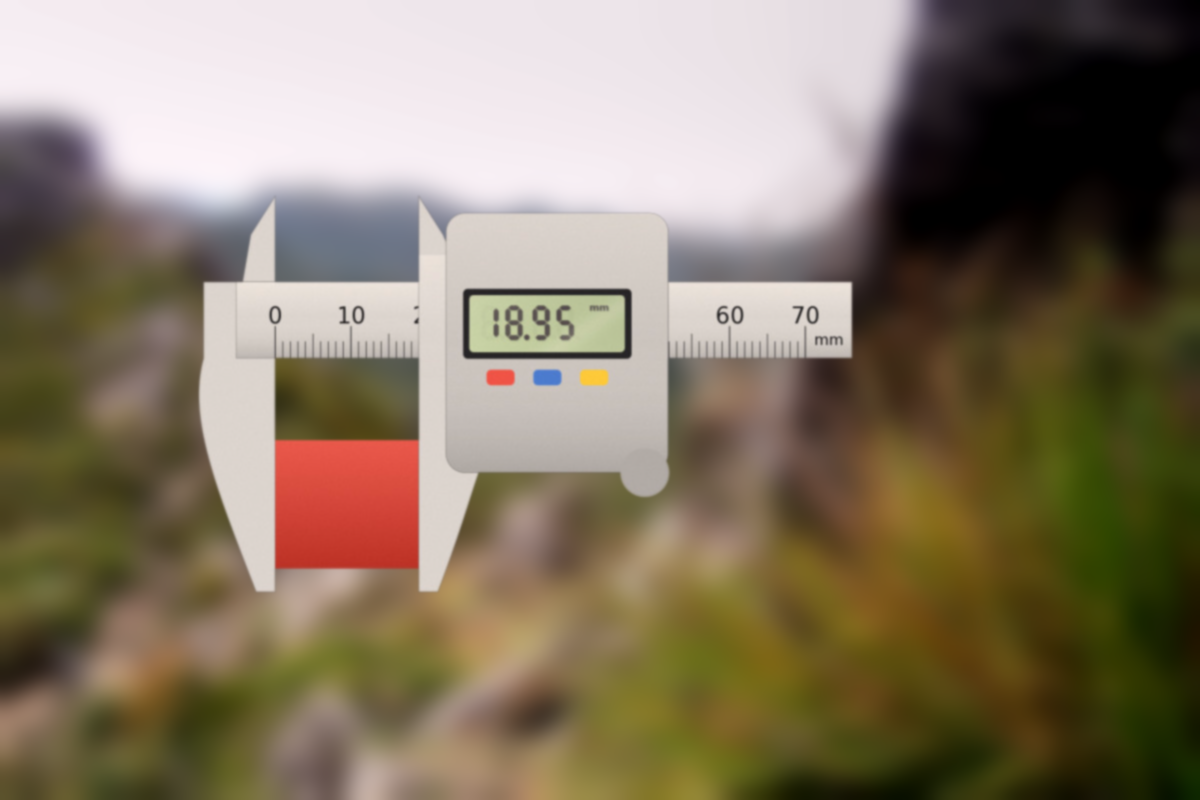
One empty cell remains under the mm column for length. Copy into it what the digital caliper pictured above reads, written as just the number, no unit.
18.95
